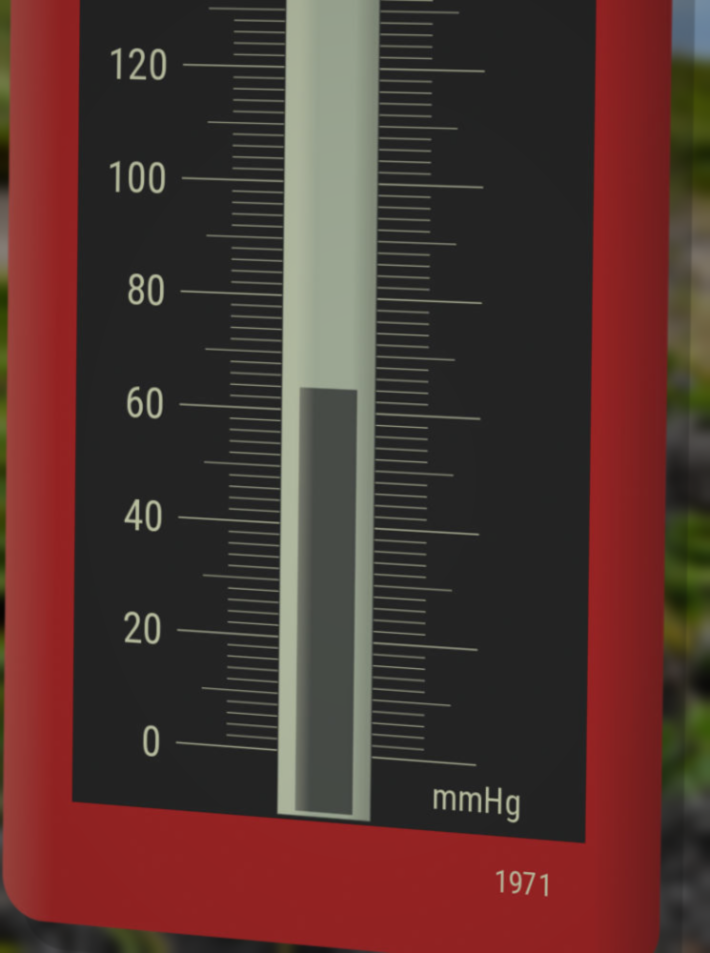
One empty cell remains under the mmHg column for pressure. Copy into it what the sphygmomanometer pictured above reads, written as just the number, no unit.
64
